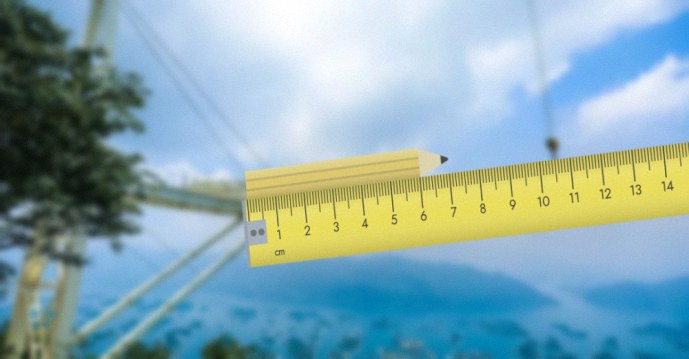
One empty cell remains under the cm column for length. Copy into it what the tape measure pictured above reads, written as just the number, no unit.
7
